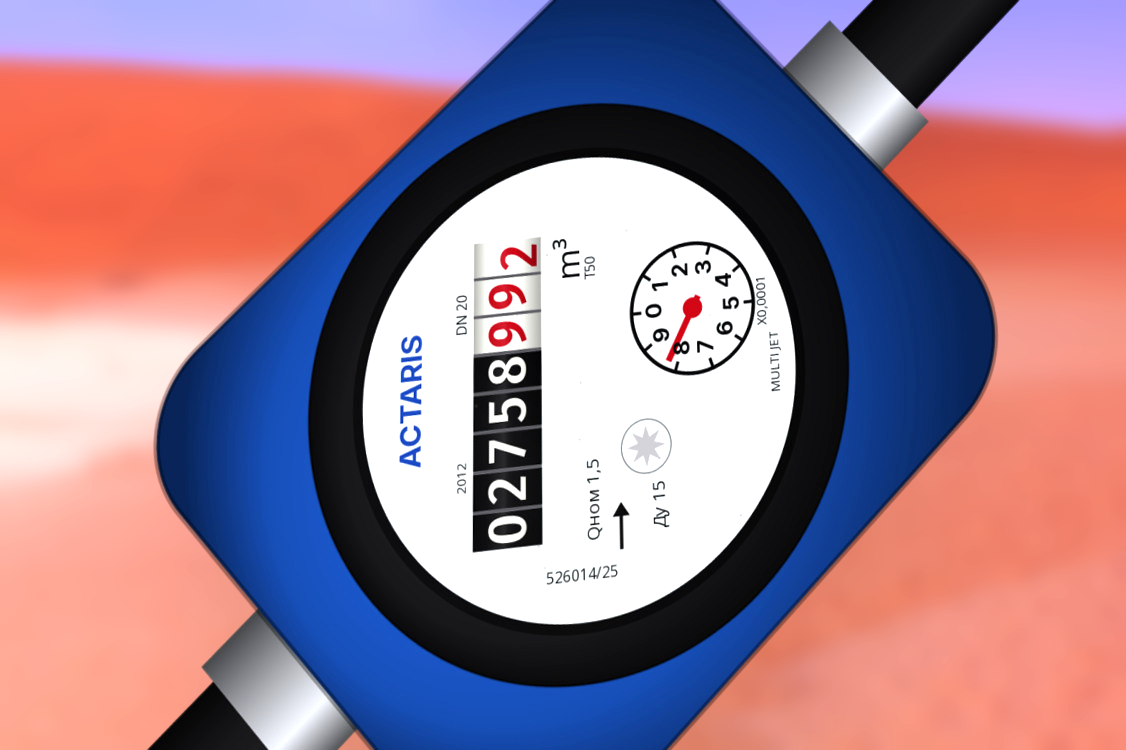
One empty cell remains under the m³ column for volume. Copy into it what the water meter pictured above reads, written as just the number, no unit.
2758.9918
